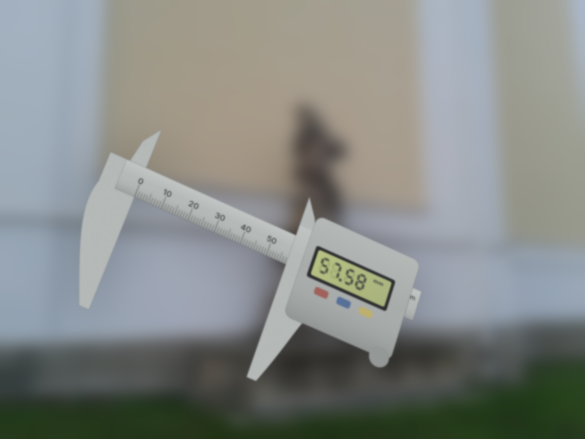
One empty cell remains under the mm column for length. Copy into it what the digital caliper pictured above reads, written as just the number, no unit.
57.58
